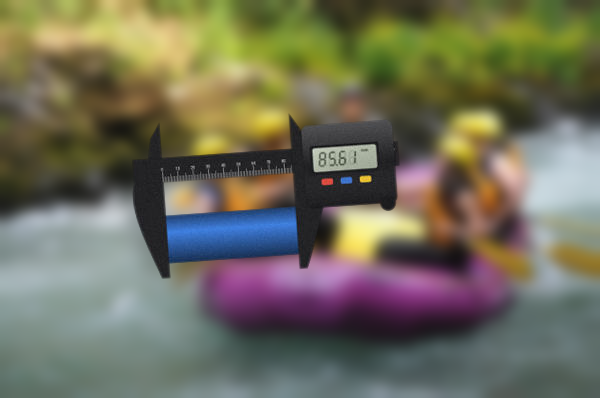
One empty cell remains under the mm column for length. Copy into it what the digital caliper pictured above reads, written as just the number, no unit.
85.61
